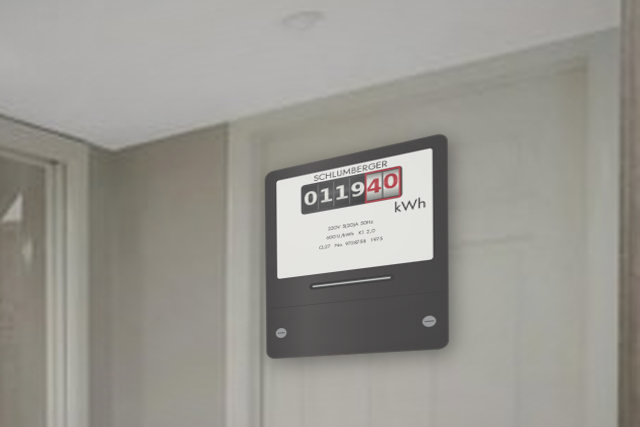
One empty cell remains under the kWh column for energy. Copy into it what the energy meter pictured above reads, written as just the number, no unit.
119.40
